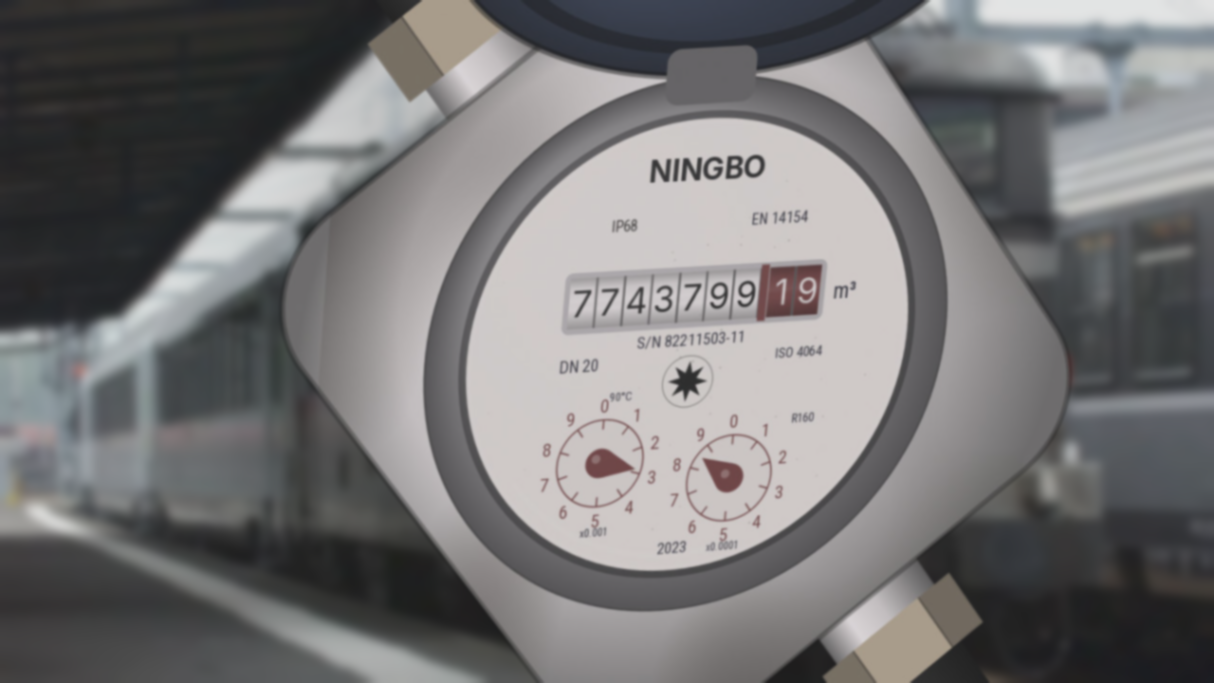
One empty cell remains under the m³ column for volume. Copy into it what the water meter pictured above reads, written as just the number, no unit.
7743799.1928
